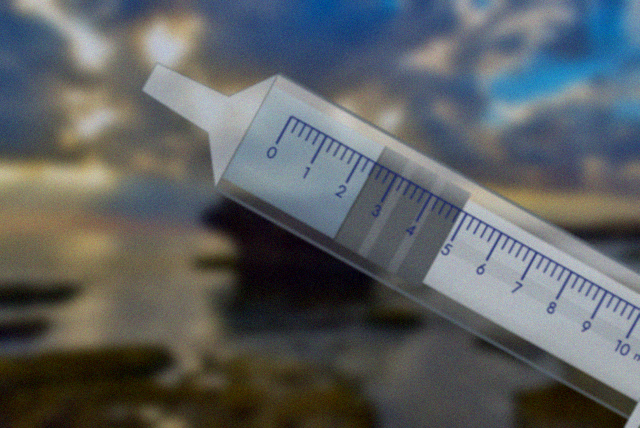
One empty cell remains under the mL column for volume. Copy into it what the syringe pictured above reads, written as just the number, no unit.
2.4
